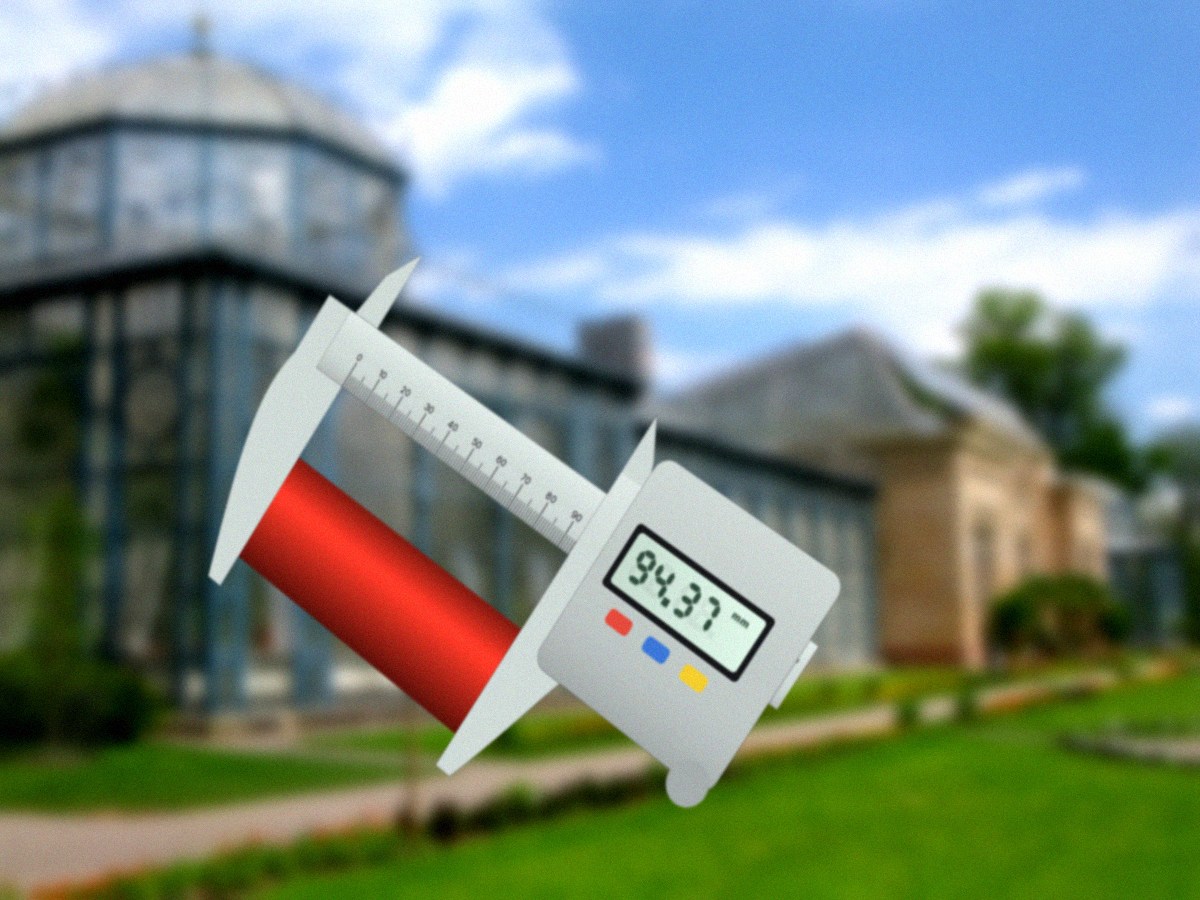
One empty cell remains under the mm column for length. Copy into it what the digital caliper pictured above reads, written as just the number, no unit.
94.37
